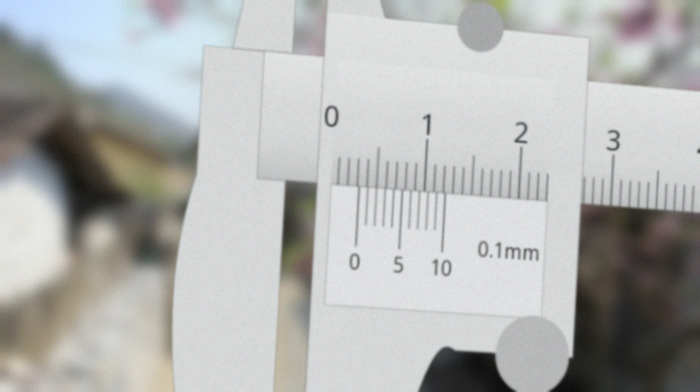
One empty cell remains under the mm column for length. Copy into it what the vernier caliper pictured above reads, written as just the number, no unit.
3.2
